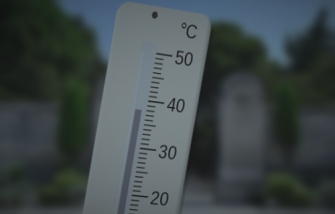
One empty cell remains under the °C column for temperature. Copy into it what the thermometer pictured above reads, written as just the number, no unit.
38
